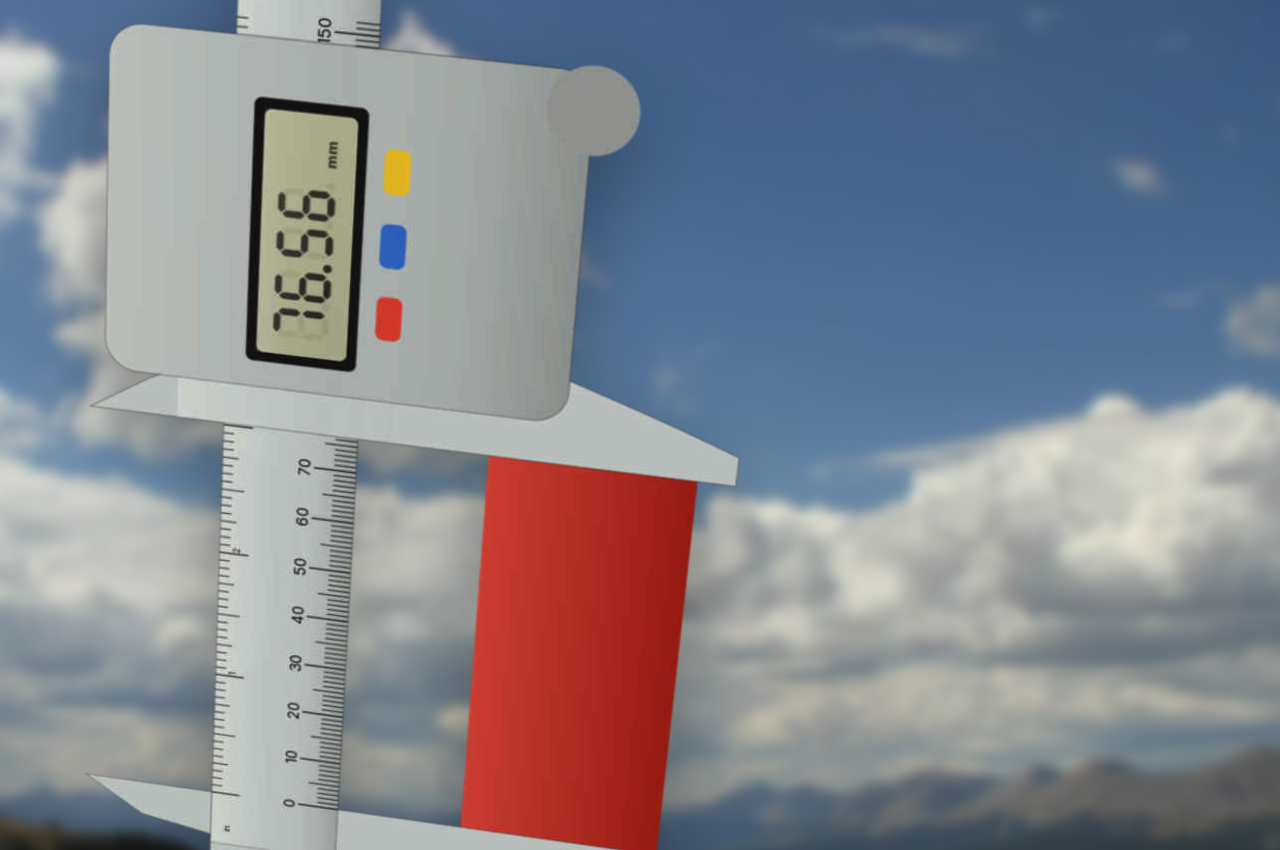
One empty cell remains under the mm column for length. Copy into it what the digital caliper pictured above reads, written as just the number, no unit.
76.56
